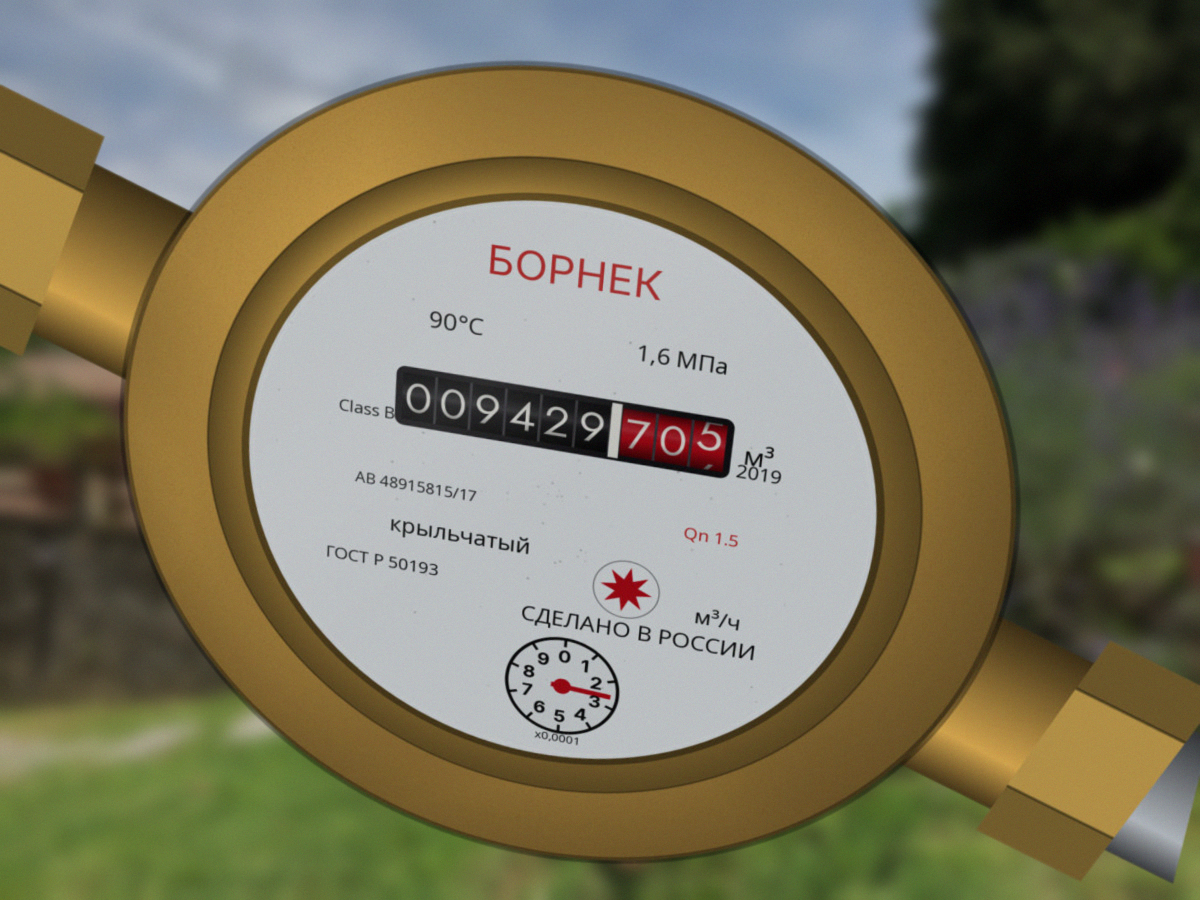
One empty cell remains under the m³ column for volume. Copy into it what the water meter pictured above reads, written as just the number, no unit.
9429.7052
